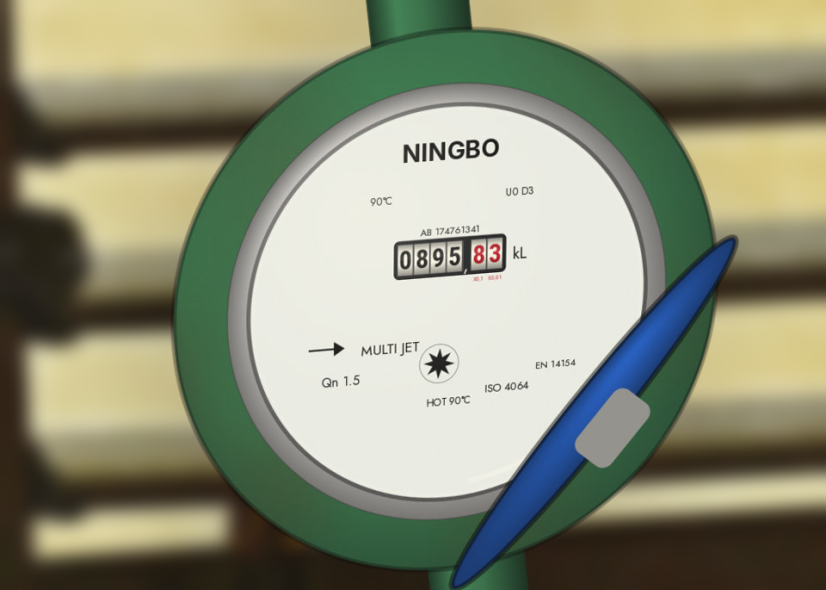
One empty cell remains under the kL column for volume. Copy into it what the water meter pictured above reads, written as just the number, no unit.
895.83
